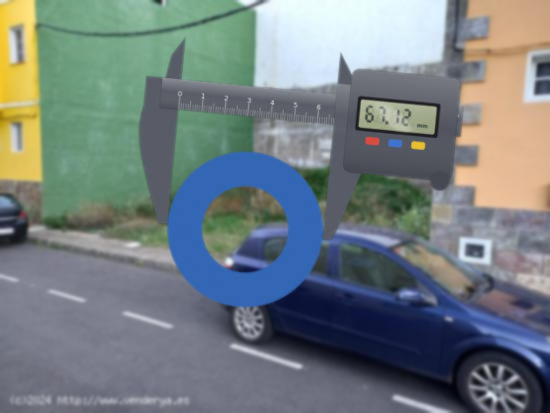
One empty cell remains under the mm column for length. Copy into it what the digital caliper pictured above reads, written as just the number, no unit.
67.12
